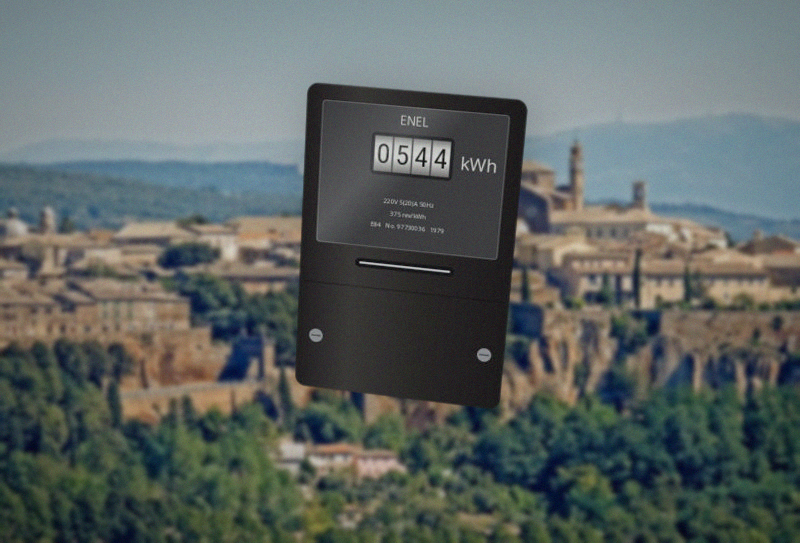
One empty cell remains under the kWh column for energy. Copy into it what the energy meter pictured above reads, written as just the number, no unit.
544
